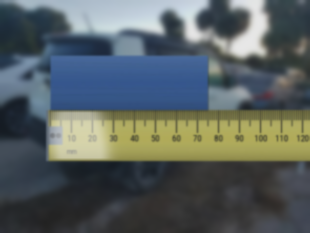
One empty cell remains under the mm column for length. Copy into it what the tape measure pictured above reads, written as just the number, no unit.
75
